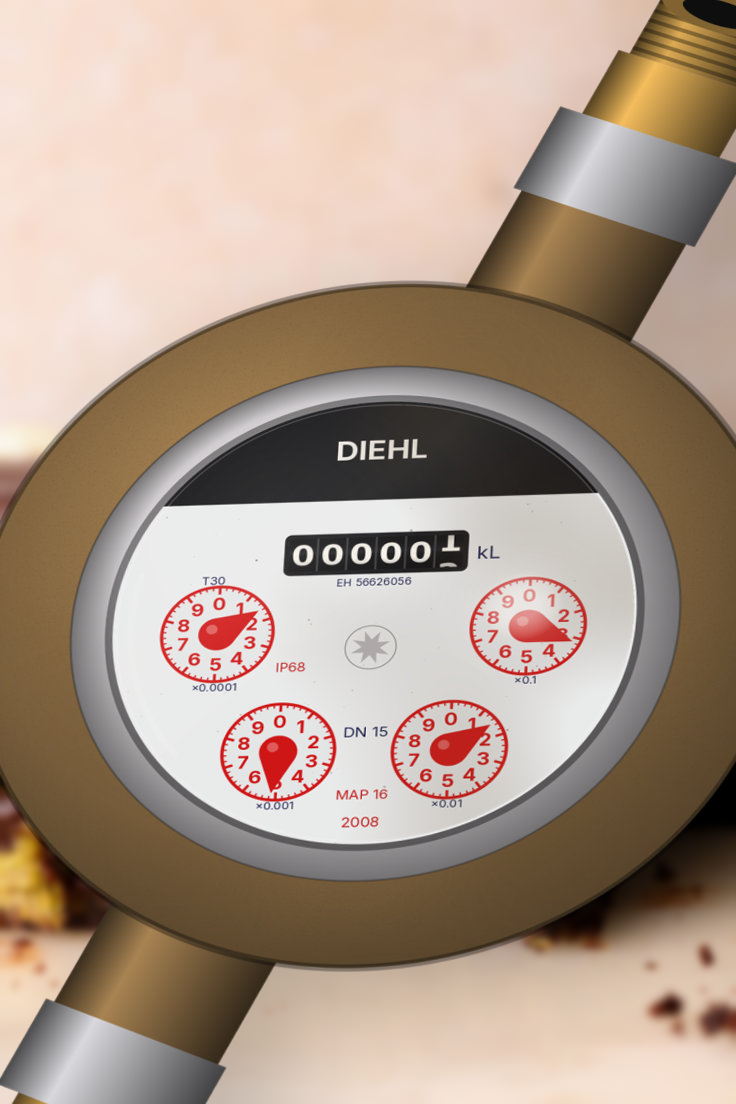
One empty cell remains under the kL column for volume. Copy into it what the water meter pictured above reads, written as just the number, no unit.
1.3151
